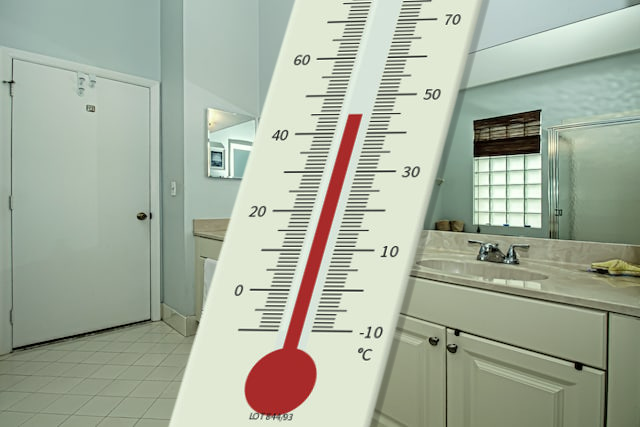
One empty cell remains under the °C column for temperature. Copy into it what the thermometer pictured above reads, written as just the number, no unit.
45
